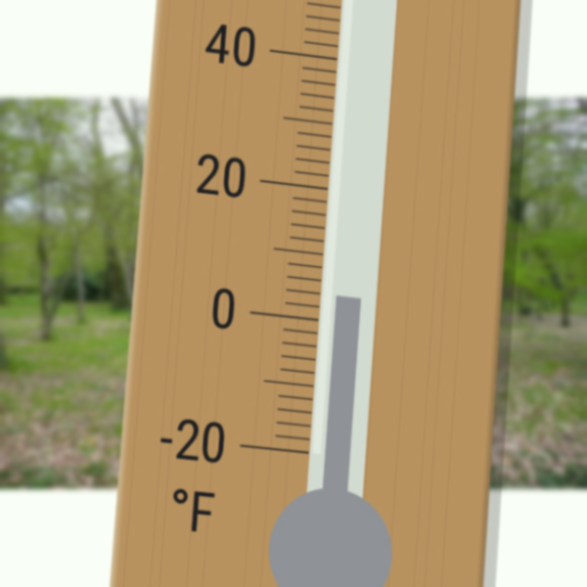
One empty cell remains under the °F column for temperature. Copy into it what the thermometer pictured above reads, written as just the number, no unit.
4
